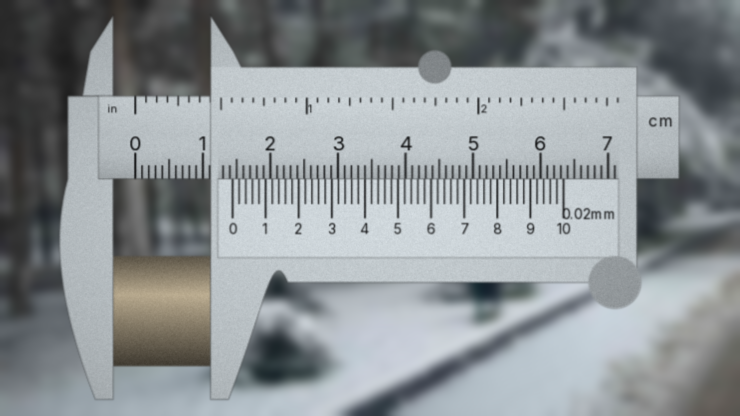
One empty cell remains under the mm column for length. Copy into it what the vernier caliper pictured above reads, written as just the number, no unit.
14.4
